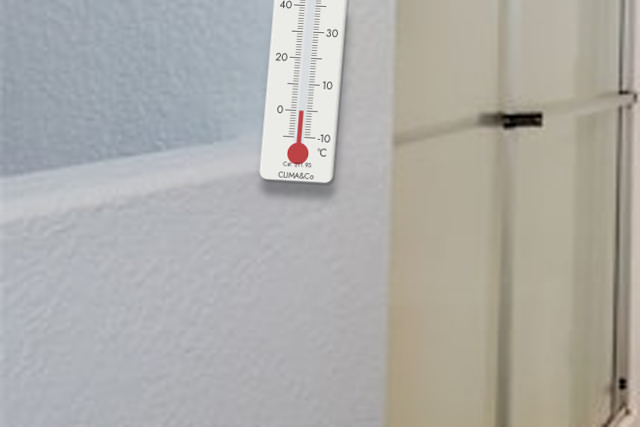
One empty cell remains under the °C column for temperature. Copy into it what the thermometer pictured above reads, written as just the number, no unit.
0
